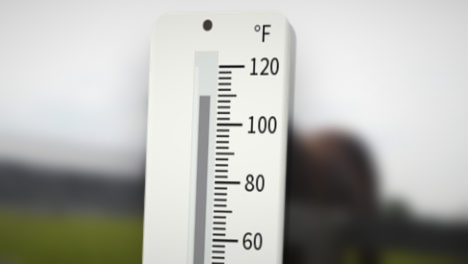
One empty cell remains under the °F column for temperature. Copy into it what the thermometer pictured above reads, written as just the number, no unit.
110
